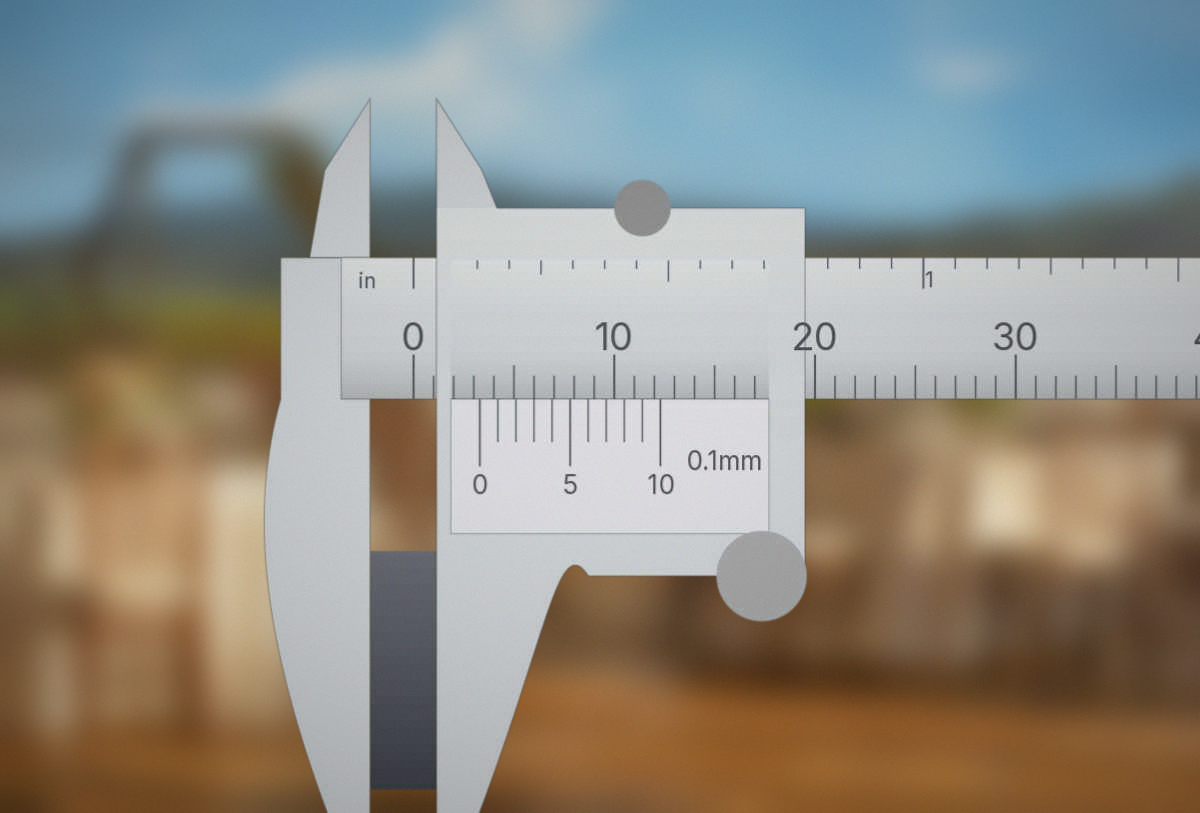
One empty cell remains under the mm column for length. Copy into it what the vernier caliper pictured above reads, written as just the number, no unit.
3.3
